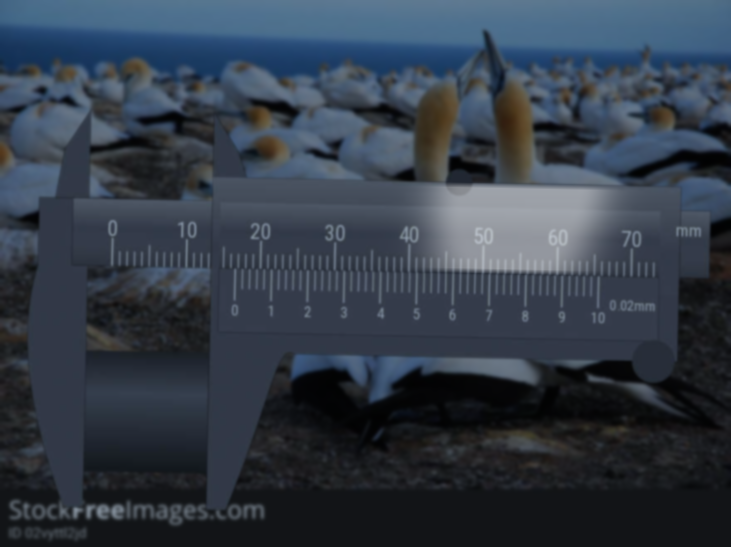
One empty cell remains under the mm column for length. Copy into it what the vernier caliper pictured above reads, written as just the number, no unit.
16.6
